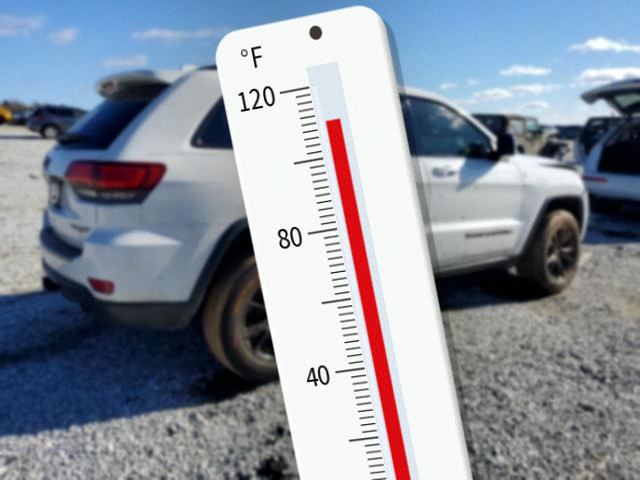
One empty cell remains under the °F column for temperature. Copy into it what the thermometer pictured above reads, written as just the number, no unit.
110
